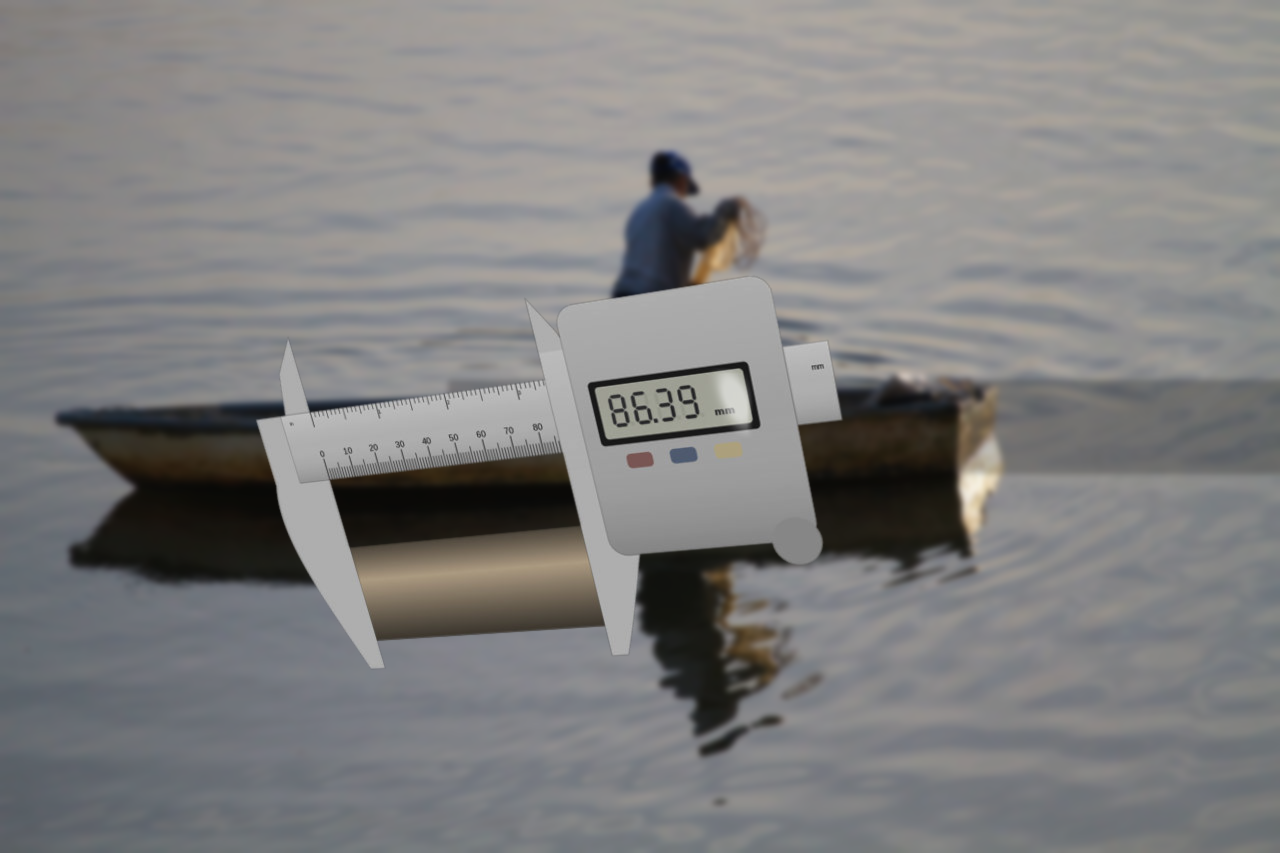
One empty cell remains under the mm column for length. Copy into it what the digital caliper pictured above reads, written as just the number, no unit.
86.39
